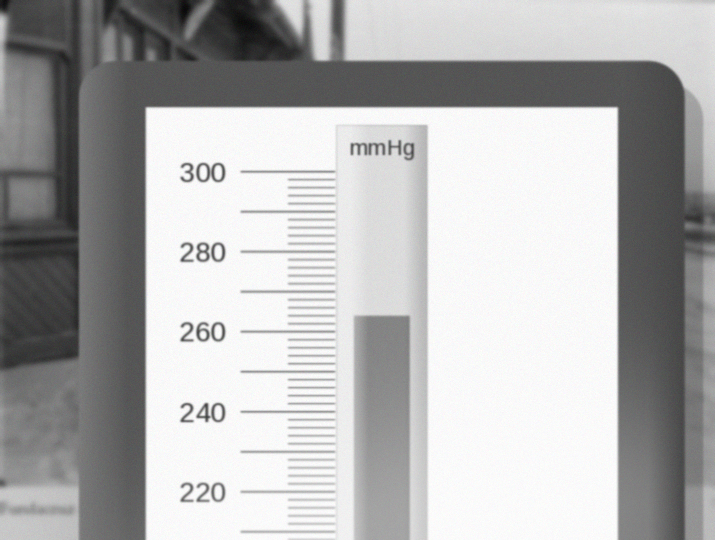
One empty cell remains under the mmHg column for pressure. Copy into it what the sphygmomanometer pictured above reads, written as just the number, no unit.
264
